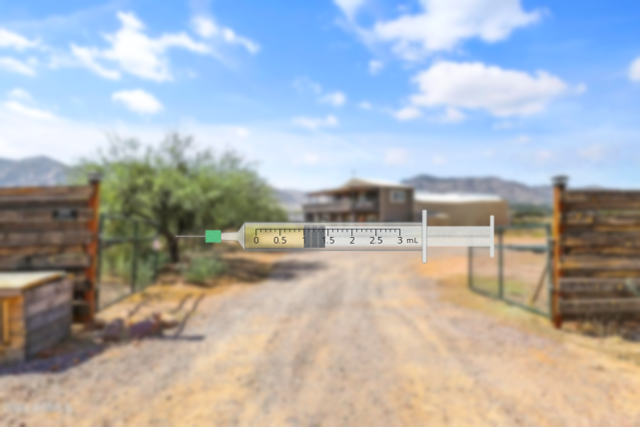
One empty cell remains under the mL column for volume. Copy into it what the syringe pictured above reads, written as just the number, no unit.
1
